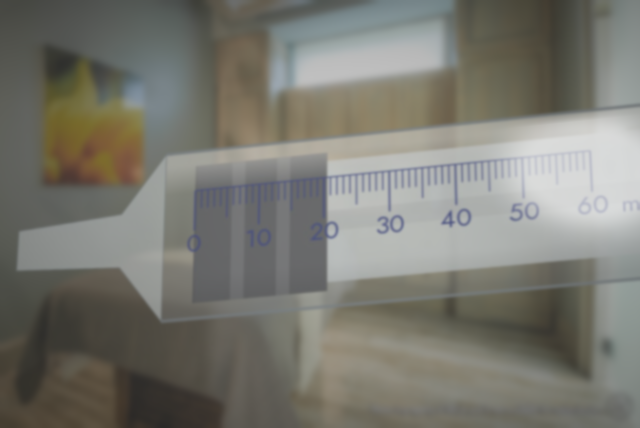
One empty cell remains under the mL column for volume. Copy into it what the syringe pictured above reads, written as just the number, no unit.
0
